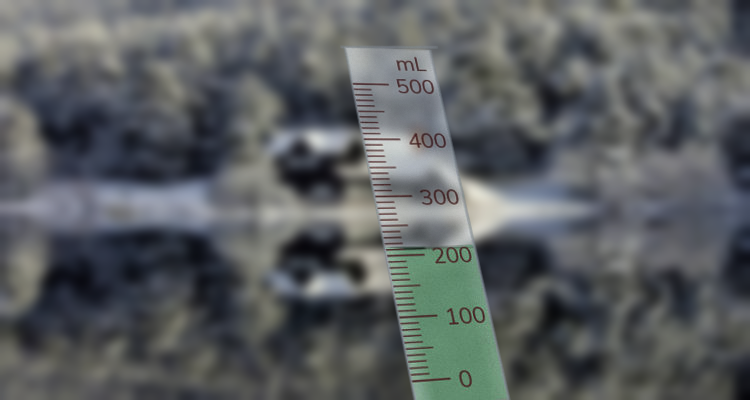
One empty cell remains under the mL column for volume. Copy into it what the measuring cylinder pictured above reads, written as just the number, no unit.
210
